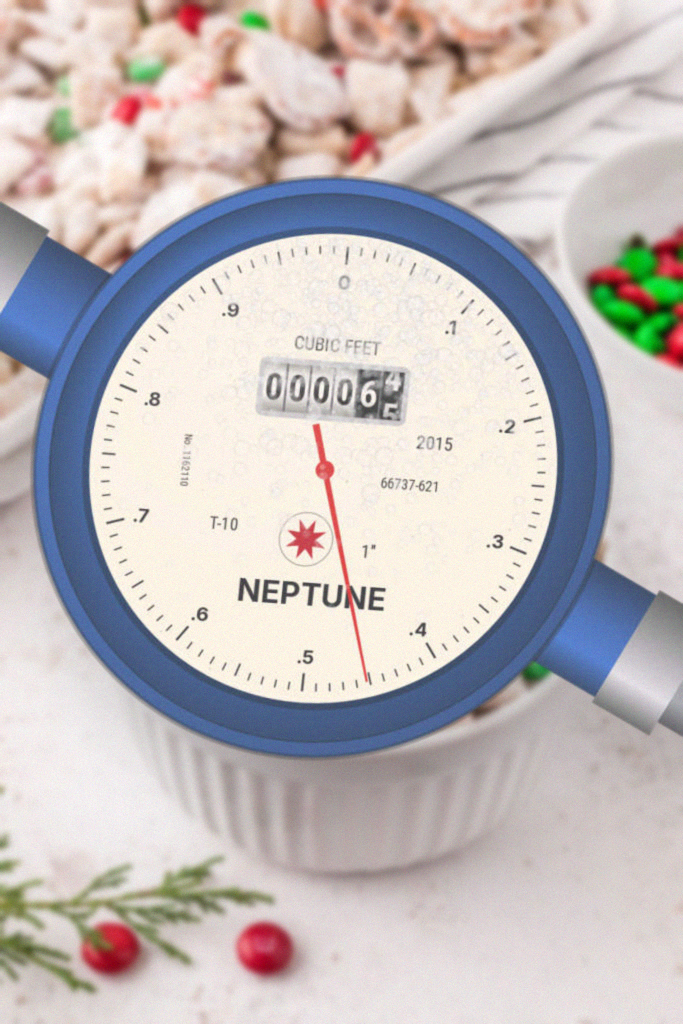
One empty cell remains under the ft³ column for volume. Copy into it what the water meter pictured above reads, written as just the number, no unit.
64.45
